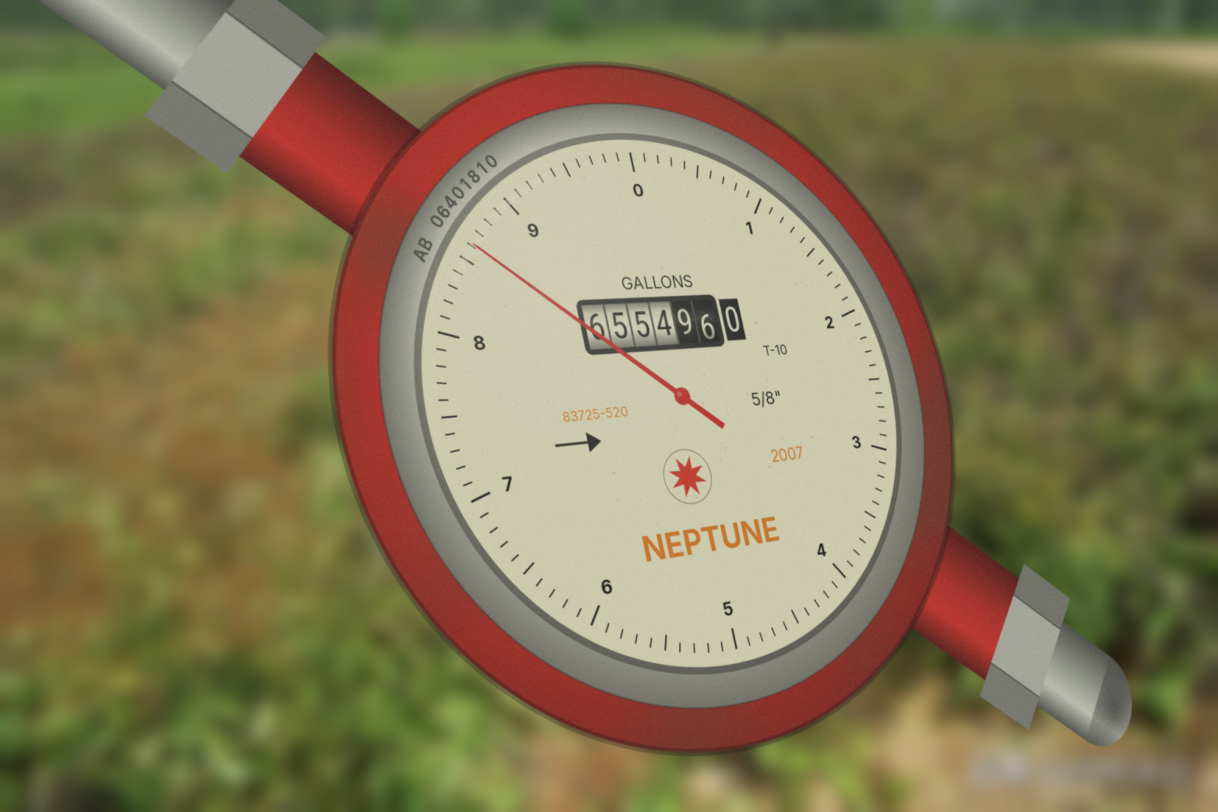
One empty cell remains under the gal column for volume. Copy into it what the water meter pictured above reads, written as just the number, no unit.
6554958.6
